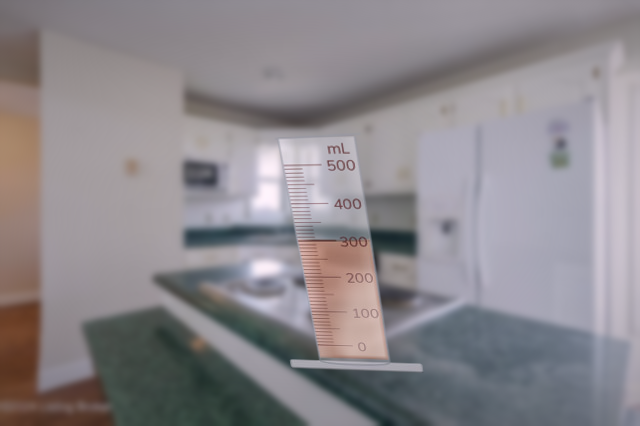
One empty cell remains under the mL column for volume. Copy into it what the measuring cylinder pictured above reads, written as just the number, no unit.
300
